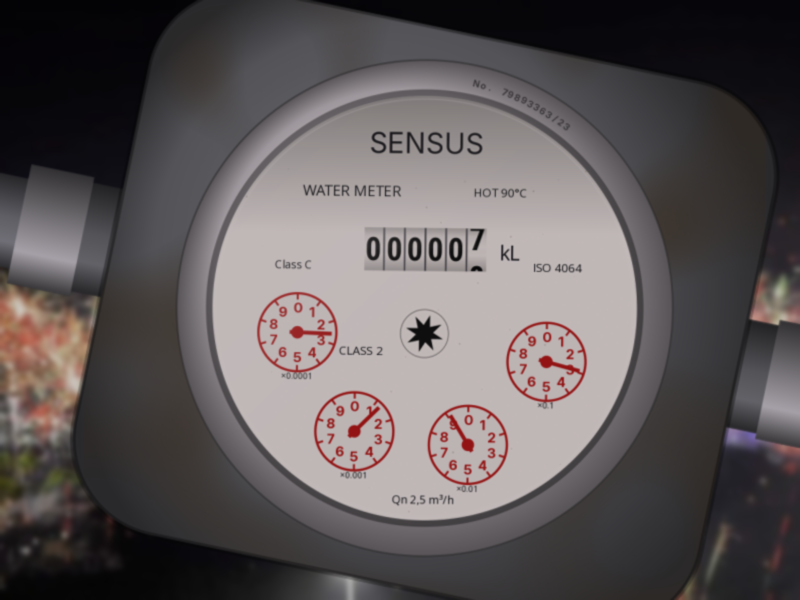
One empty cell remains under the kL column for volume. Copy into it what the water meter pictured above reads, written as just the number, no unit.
7.2912
